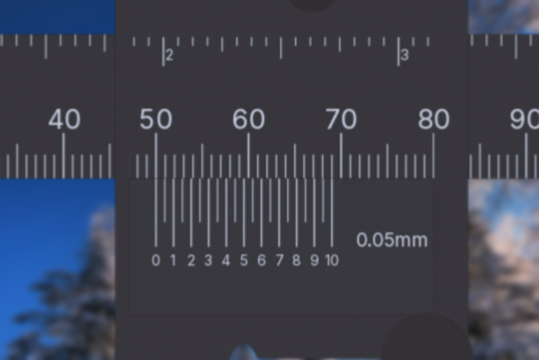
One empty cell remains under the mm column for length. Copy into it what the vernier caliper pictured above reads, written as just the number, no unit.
50.0
